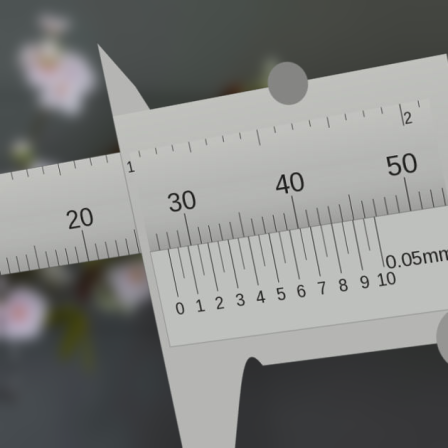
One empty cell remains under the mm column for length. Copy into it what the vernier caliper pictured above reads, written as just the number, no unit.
27.8
